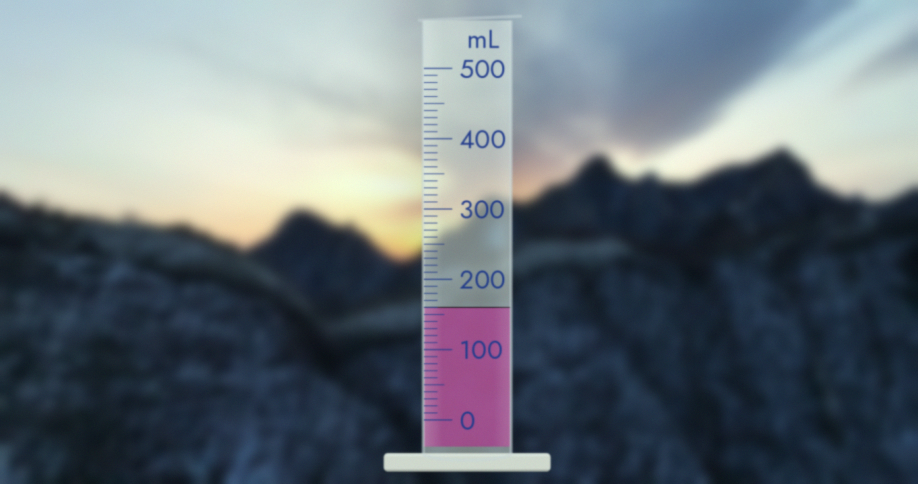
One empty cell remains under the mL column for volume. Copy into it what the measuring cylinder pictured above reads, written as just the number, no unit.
160
